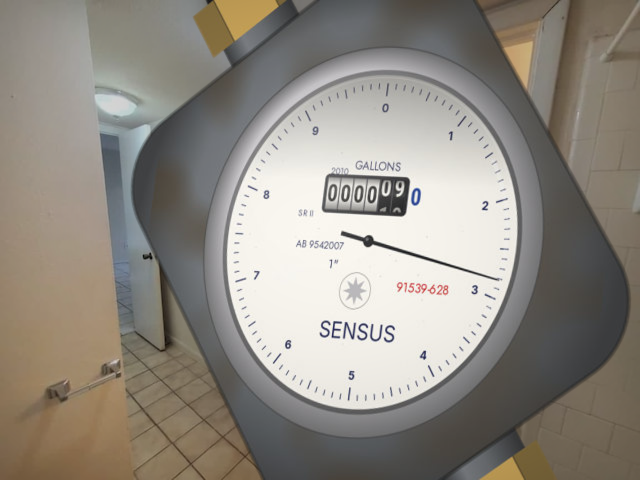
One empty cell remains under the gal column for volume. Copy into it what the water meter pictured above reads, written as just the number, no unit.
92.8
